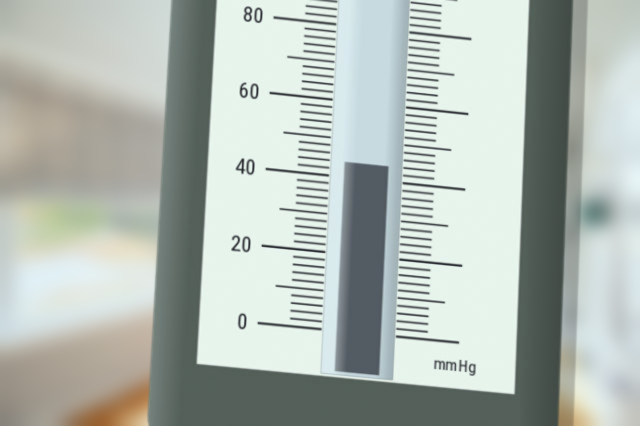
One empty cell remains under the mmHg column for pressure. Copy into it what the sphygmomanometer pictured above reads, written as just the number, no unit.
44
